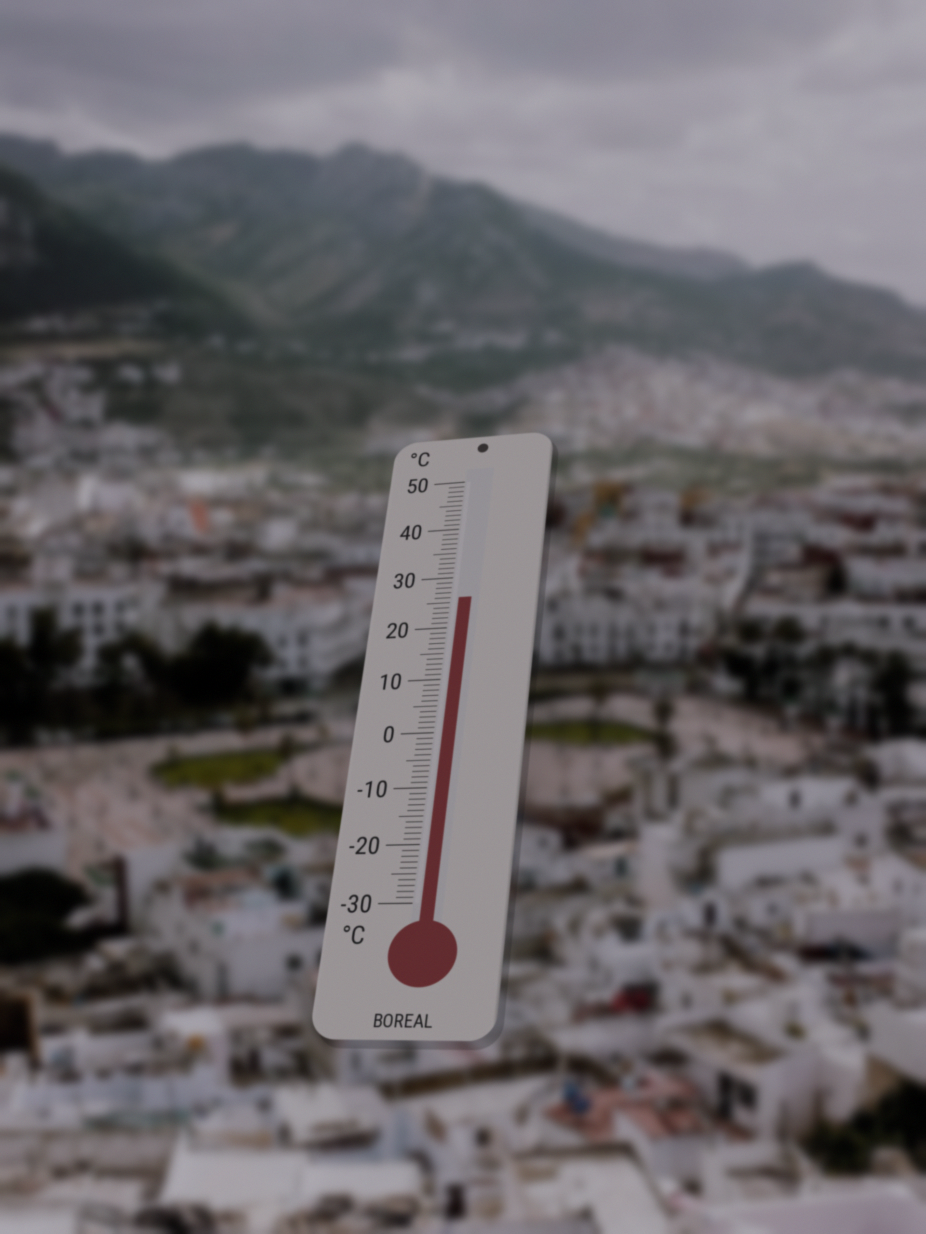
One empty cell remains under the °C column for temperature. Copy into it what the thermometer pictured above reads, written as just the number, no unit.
26
